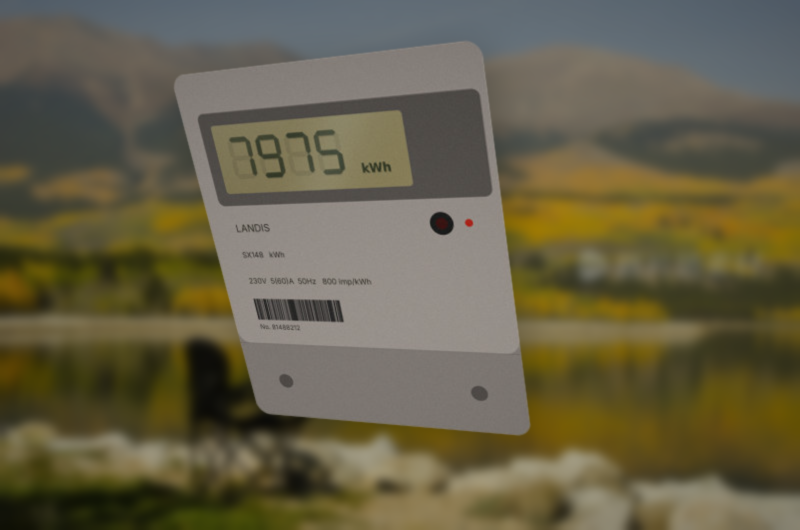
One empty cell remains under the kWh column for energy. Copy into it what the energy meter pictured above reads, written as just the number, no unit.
7975
